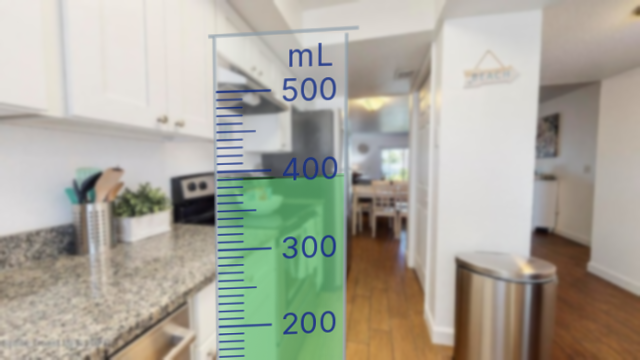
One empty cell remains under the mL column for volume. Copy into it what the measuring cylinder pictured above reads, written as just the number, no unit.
390
